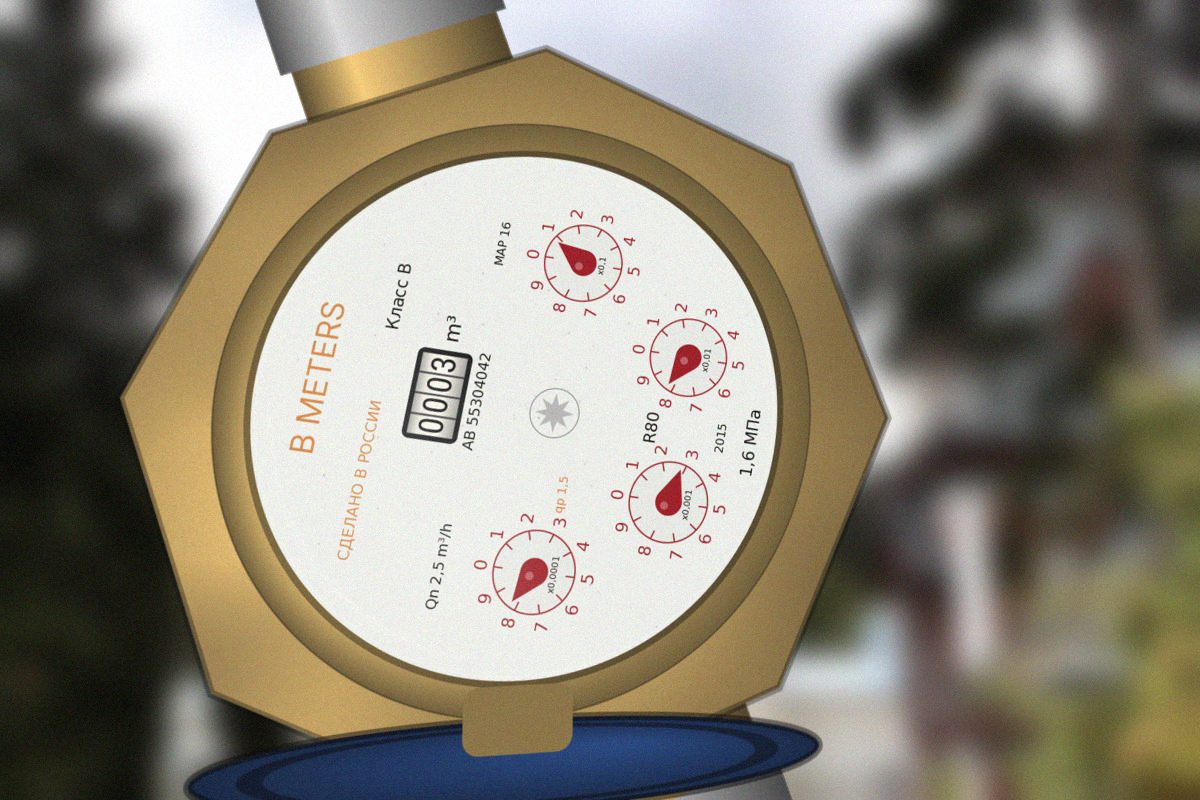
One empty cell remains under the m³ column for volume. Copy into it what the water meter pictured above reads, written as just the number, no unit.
3.0828
